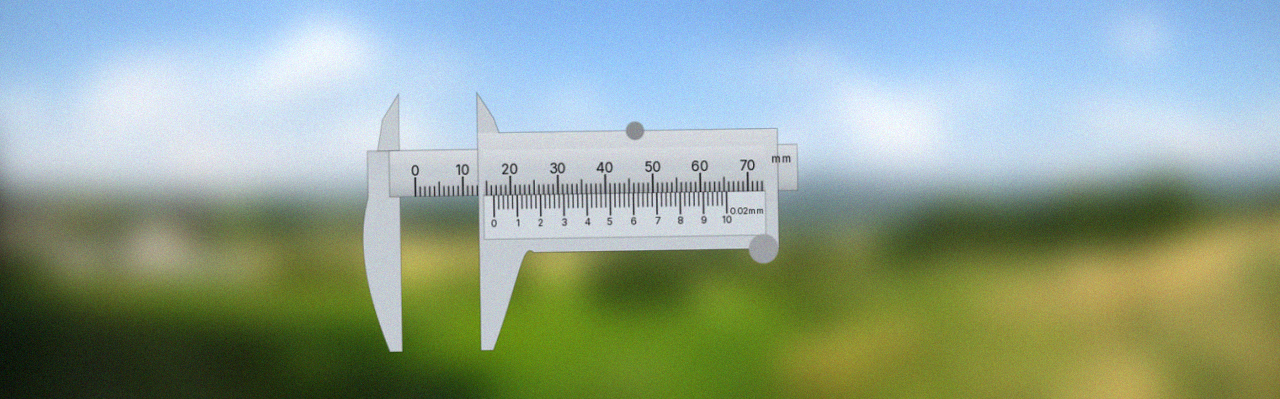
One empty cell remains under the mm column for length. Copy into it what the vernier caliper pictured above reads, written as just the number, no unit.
16.5
